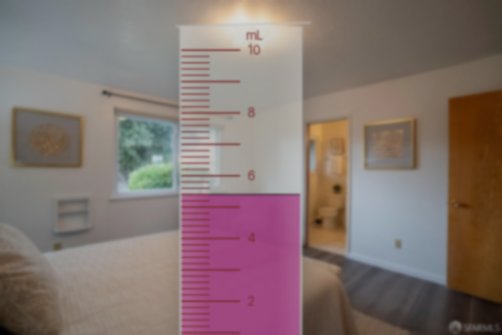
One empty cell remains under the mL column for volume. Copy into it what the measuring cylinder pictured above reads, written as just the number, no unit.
5.4
